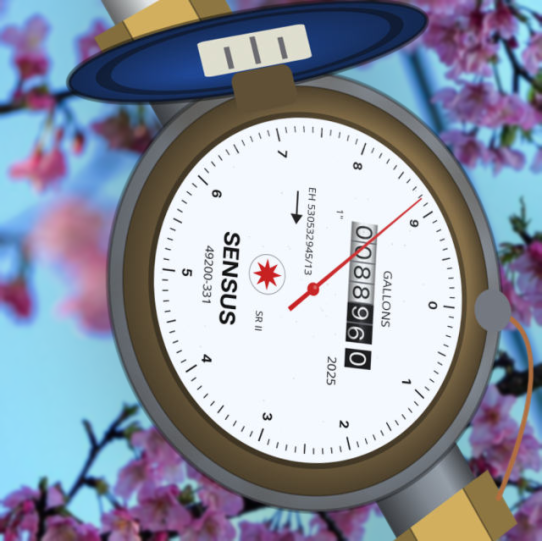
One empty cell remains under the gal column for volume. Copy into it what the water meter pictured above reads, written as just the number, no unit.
88958.8
